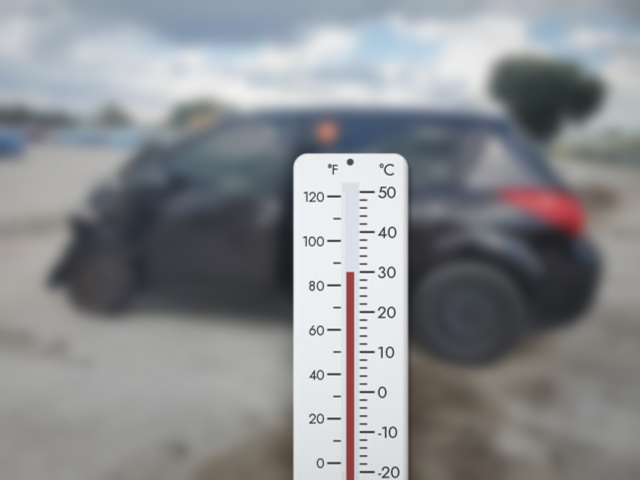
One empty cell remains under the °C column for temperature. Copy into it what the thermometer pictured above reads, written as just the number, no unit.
30
